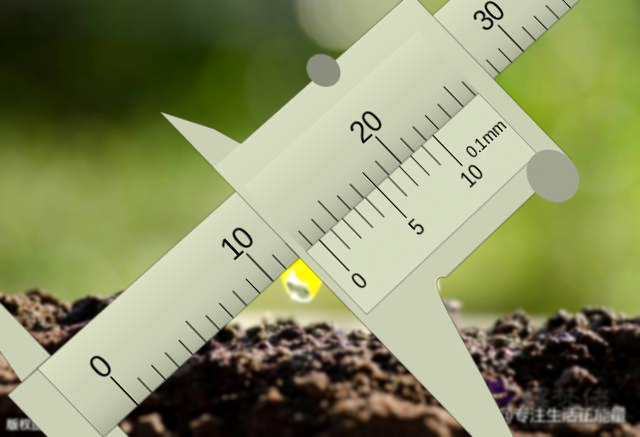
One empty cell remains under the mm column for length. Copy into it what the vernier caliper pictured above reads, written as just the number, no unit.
13.5
